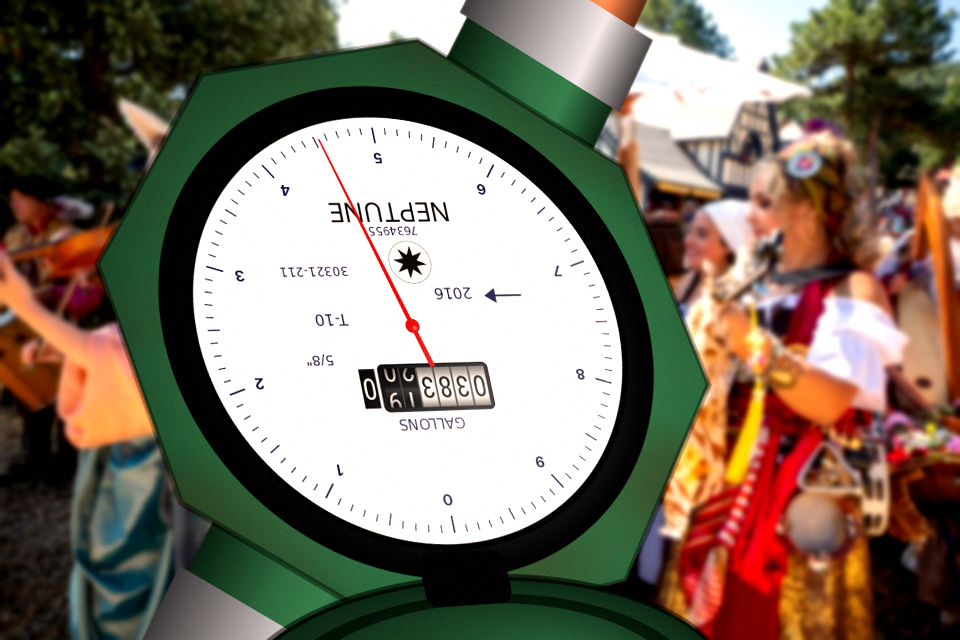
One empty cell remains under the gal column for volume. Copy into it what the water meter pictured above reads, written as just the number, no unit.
383194.5
